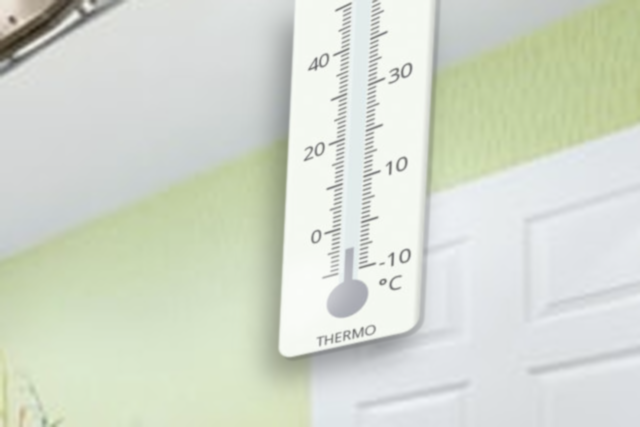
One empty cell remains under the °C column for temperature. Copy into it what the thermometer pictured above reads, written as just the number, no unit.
-5
